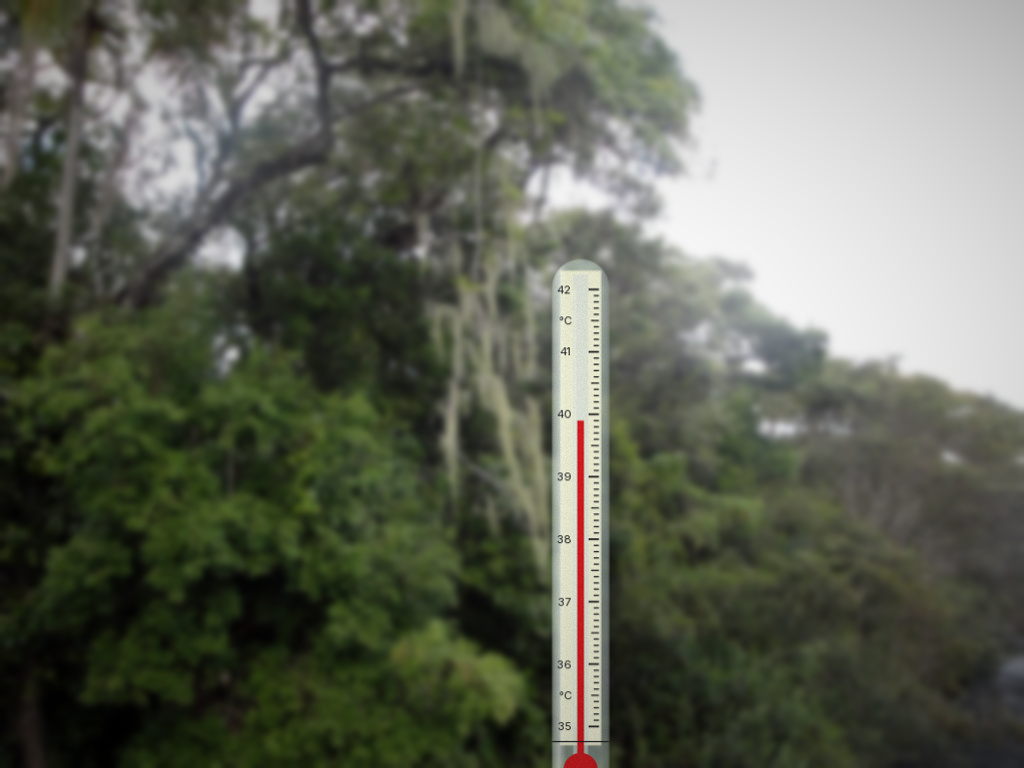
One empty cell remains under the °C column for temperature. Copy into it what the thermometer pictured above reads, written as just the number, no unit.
39.9
